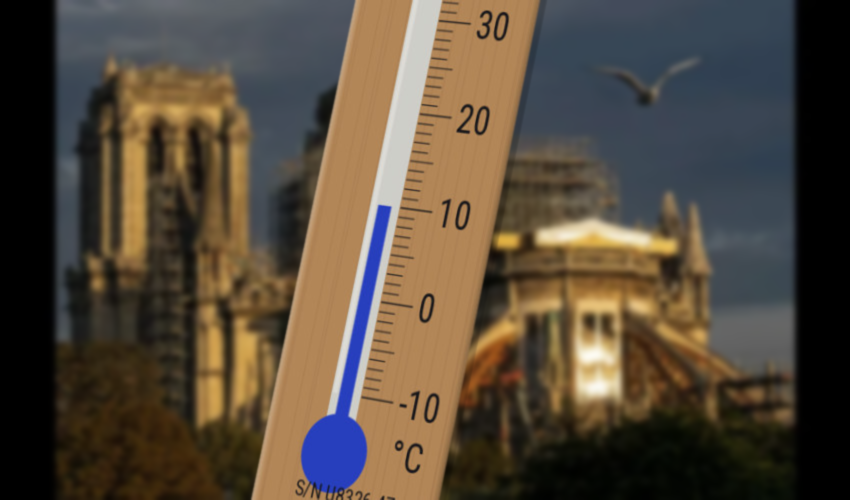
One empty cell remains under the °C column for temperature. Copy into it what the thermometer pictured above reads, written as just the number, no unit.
10
